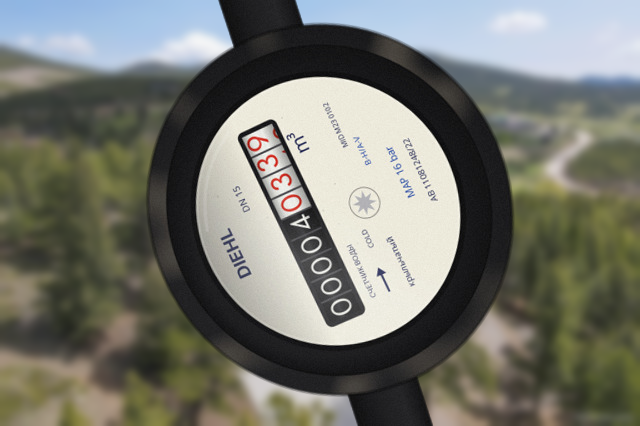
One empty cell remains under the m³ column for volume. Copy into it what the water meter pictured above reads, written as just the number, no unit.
4.0339
